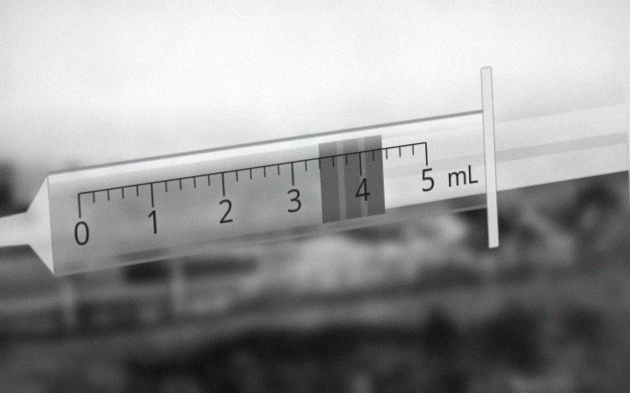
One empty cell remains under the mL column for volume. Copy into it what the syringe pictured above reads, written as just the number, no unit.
3.4
